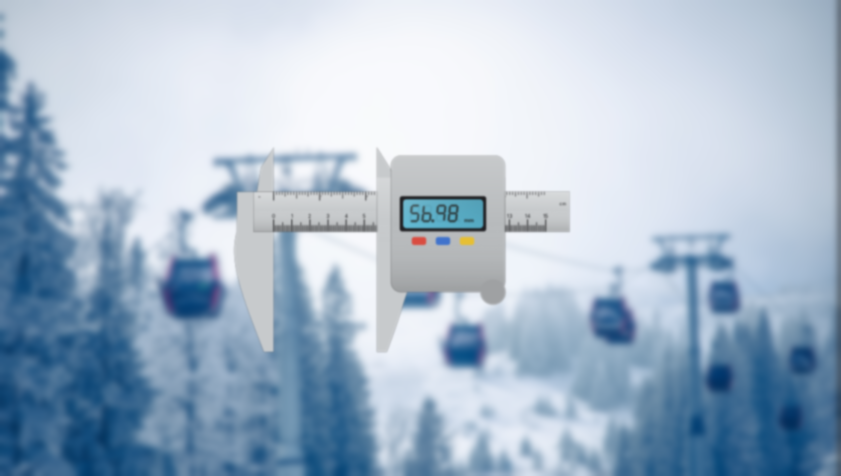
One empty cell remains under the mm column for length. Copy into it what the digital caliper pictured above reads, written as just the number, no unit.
56.98
